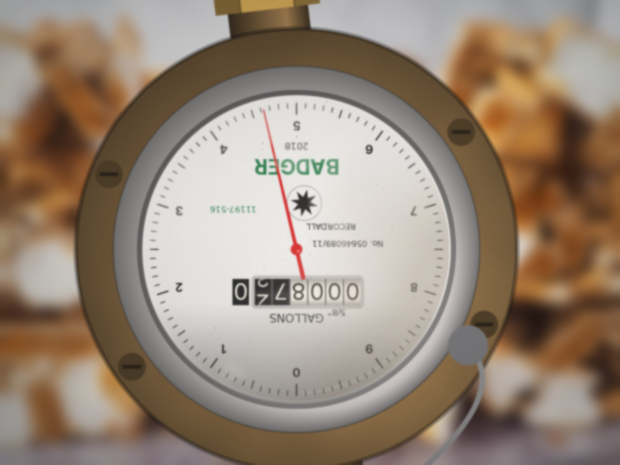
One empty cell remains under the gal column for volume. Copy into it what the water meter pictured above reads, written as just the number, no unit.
8724.6
